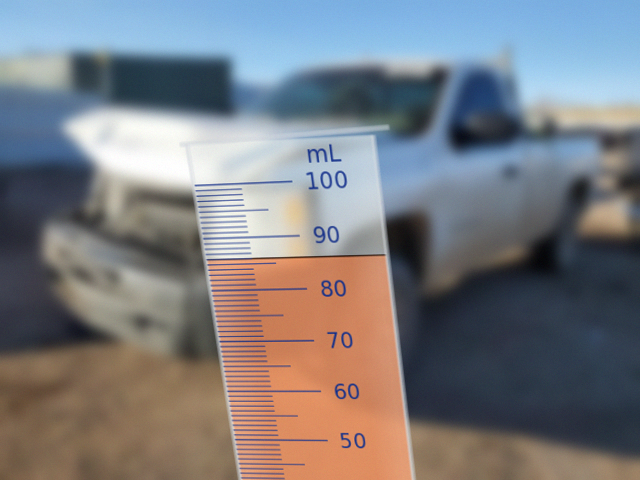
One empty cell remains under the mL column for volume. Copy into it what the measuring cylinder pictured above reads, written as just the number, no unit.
86
